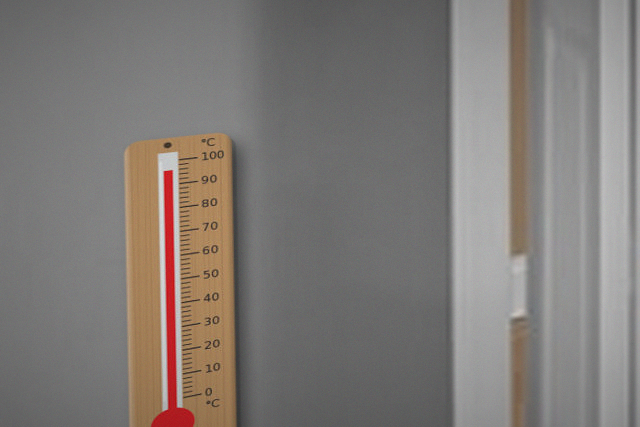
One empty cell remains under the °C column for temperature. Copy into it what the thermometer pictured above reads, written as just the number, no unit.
96
